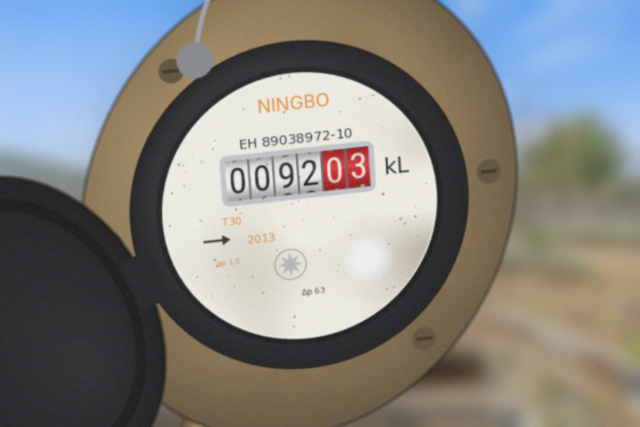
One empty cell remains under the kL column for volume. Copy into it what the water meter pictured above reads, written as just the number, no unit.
92.03
